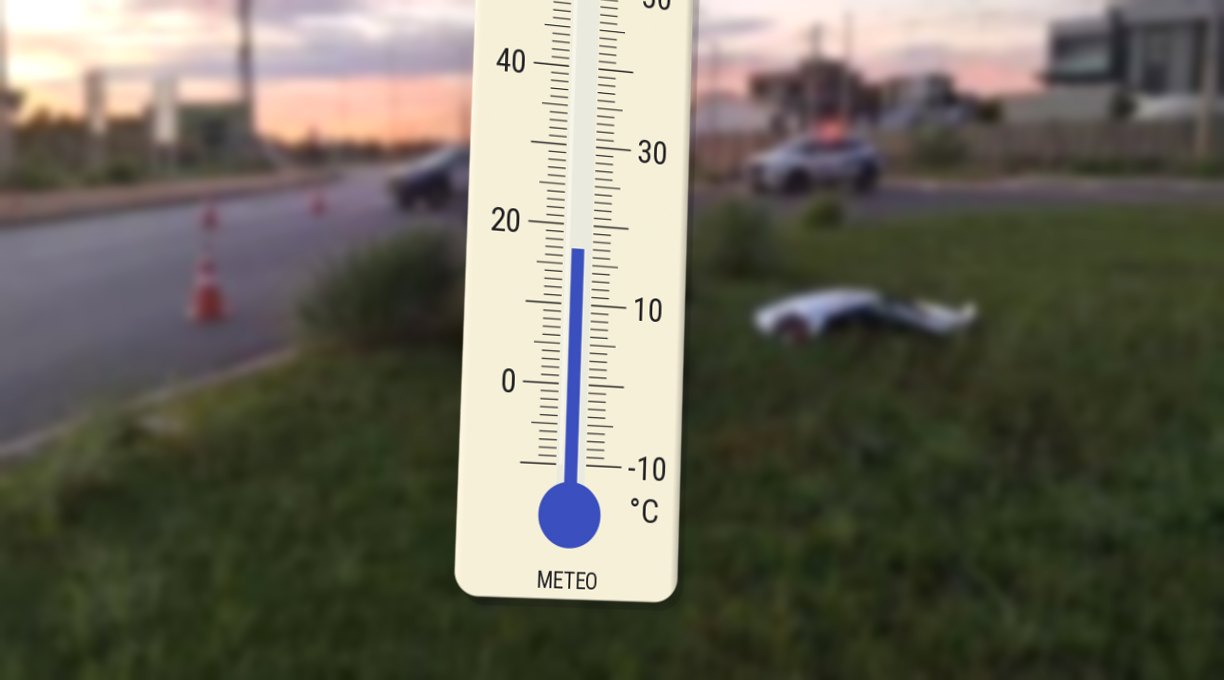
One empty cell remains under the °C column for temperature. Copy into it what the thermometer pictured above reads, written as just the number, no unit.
17
